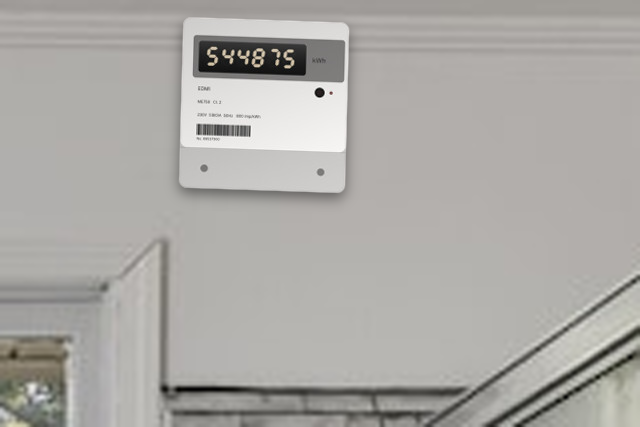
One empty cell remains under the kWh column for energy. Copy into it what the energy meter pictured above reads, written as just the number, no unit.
544875
